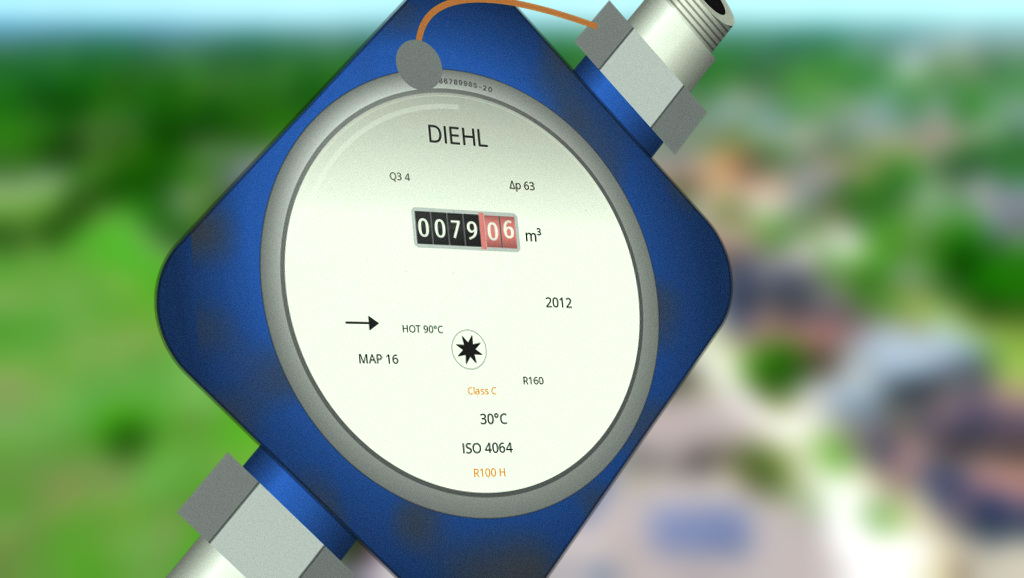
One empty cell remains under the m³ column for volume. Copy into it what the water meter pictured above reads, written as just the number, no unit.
79.06
